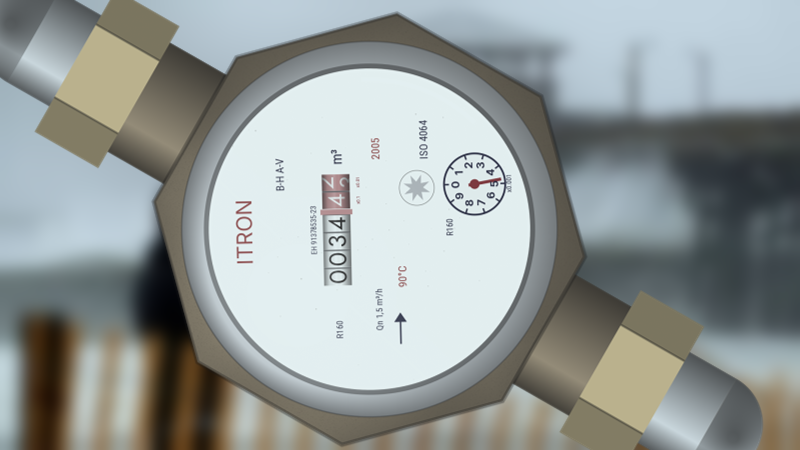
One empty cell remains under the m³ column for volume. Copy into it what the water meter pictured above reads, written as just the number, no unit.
34.424
